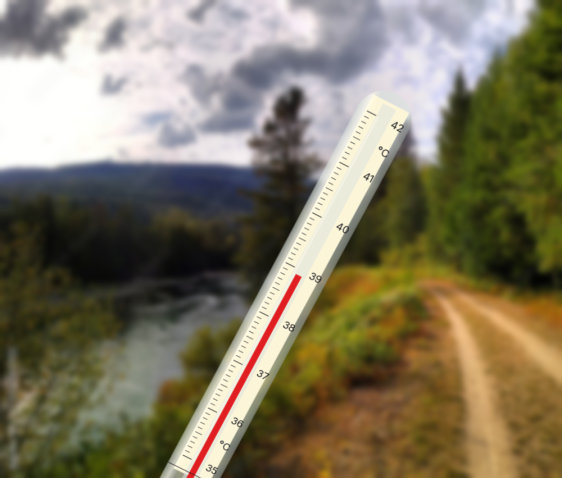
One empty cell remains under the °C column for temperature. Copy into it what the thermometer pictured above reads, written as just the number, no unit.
38.9
